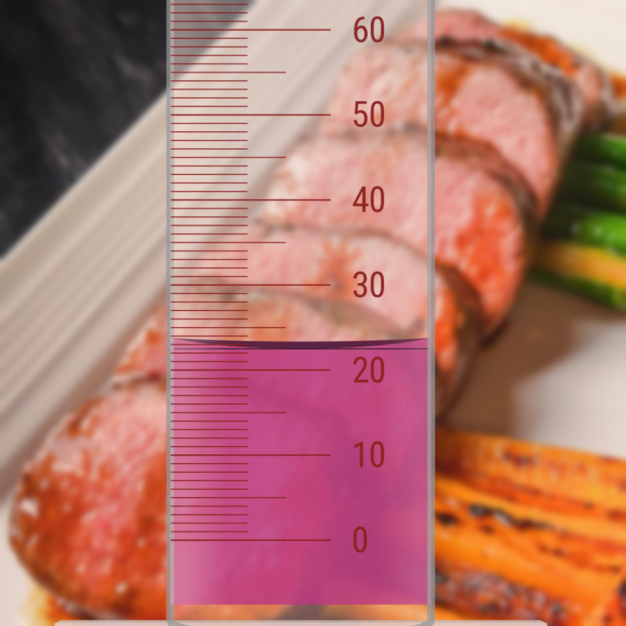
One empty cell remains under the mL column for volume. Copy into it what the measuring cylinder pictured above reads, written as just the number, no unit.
22.5
